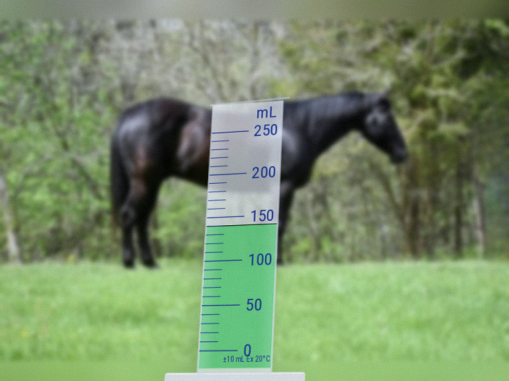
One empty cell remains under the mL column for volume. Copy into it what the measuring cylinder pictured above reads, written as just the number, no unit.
140
